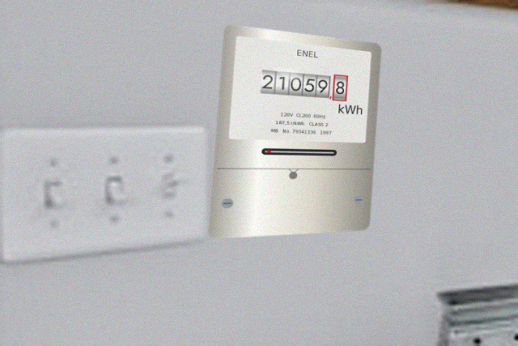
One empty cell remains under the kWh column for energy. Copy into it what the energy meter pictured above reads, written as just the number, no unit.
21059.8
